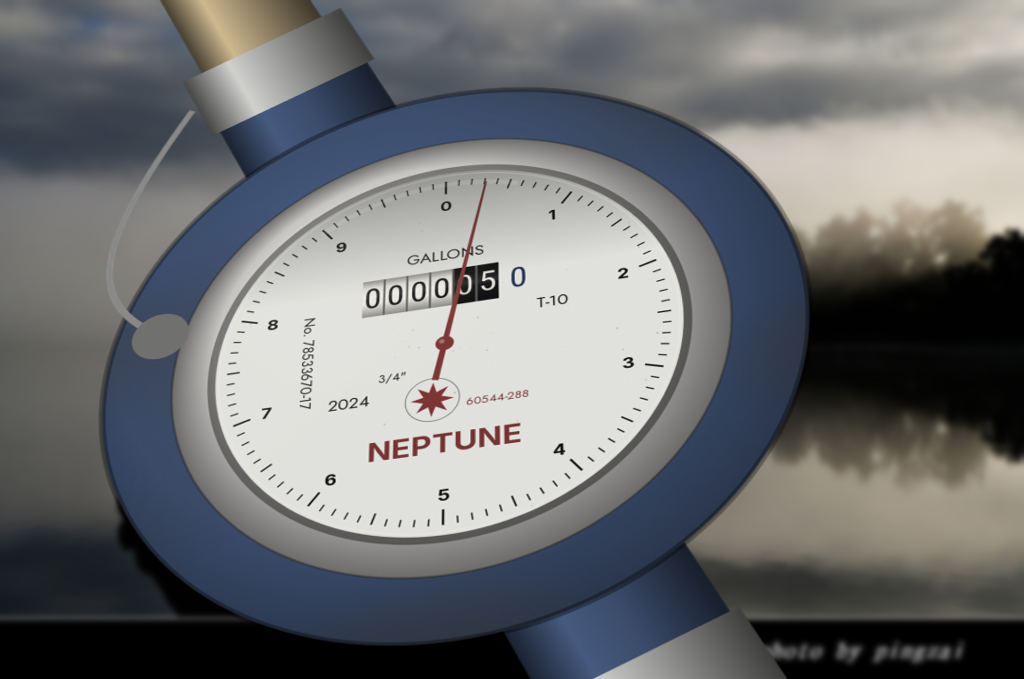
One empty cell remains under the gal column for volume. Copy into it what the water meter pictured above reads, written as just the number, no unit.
50.3
